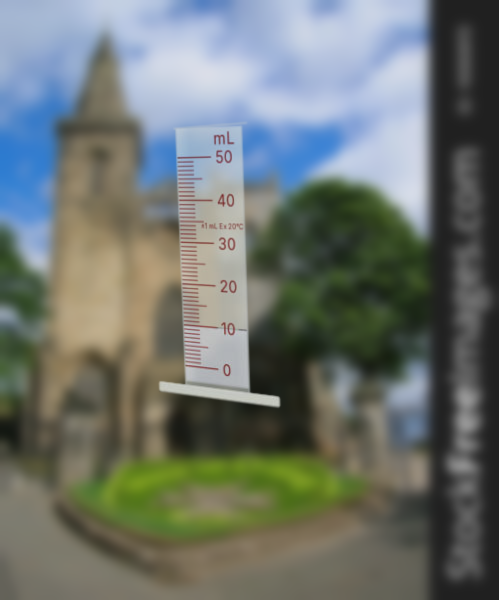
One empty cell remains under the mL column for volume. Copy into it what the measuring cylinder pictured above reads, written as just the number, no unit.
10
